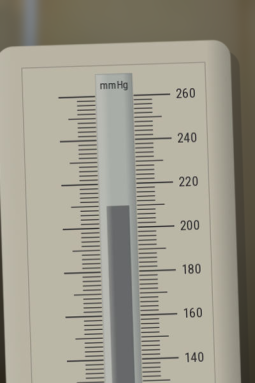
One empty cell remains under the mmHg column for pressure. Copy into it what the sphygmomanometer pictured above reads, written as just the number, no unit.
210
